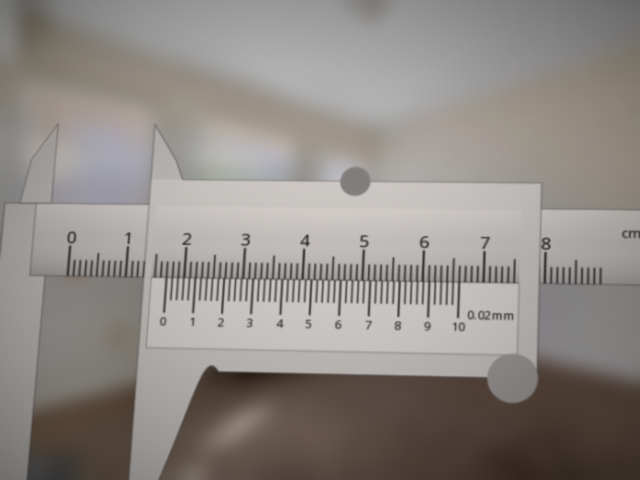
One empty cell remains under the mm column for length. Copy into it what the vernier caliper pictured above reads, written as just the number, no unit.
17.0
